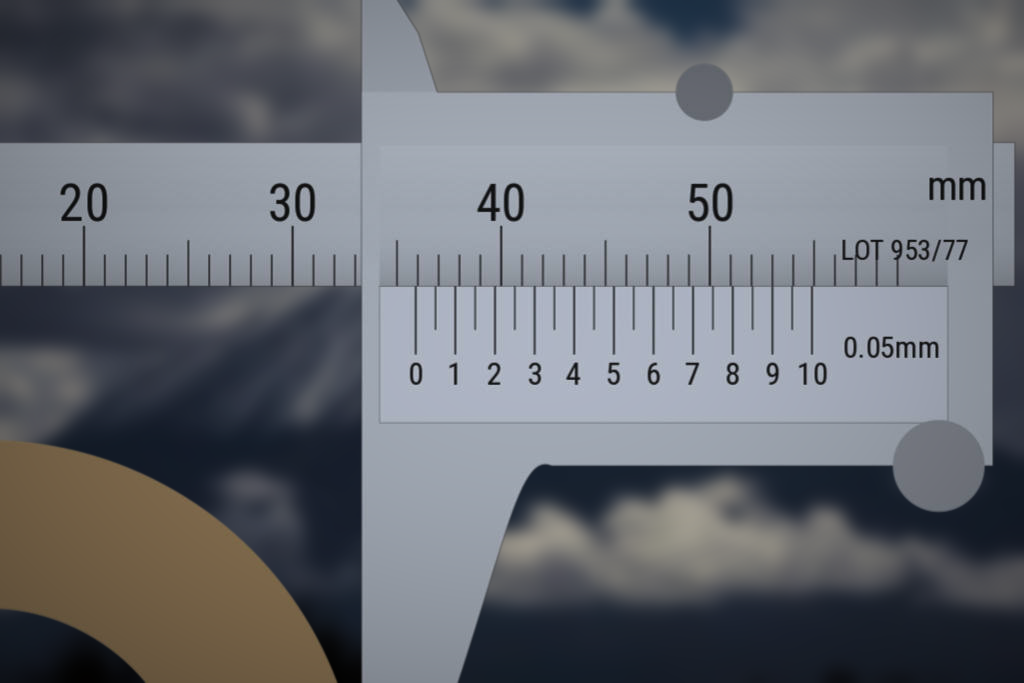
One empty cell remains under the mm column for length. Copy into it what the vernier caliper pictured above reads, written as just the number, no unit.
35.9
